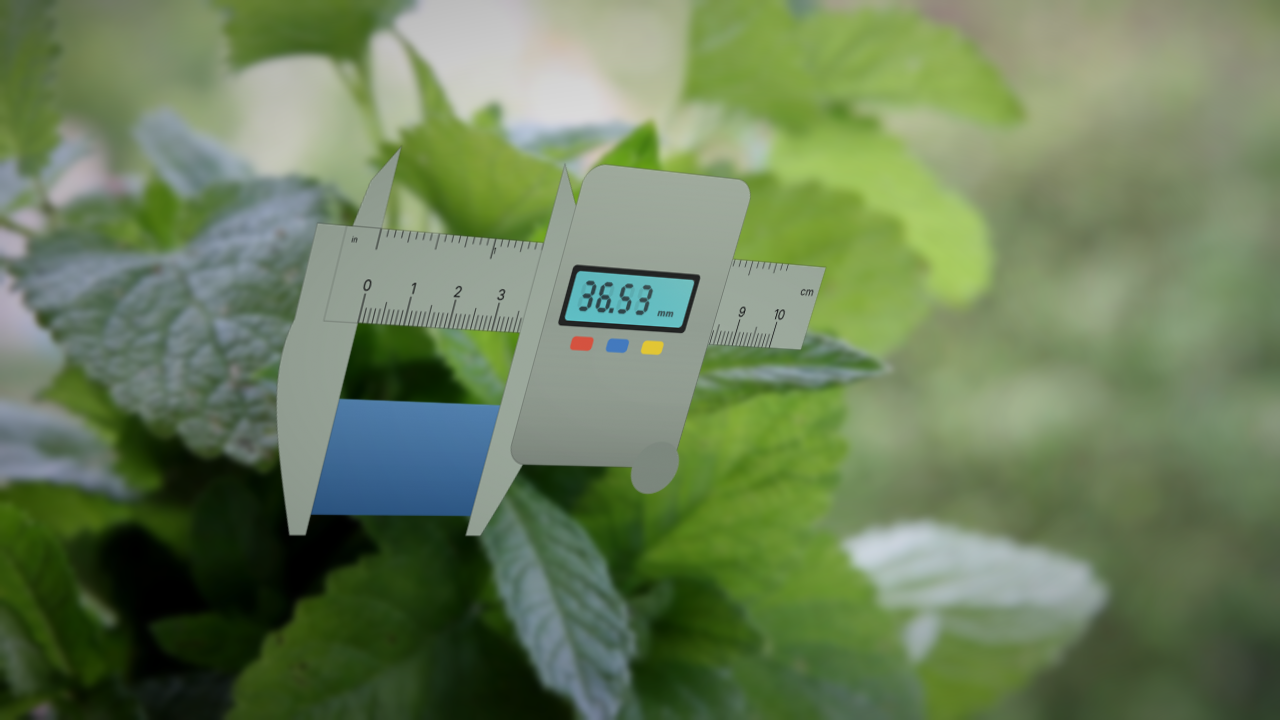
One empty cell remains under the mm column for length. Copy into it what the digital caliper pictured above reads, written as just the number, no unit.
36.53
